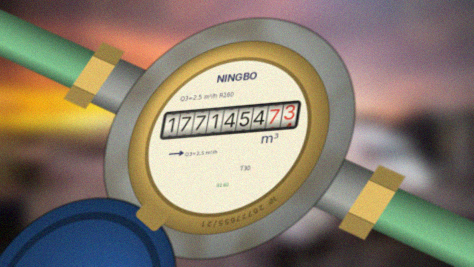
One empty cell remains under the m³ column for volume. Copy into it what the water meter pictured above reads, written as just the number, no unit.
1771454.73
